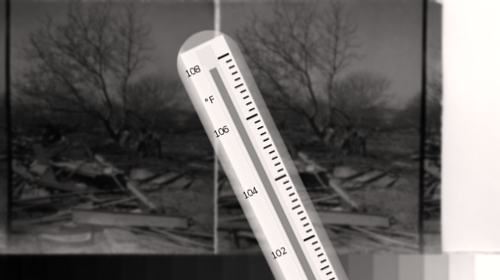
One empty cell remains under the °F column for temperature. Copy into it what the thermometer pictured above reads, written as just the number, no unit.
107.8
